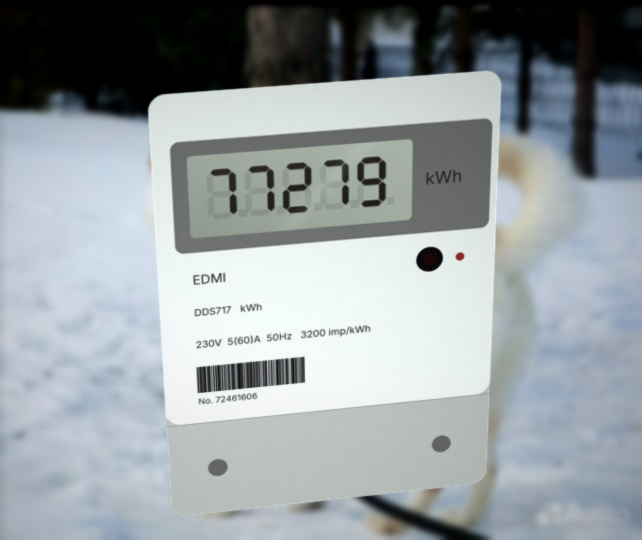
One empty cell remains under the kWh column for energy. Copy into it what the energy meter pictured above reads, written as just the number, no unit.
77279
